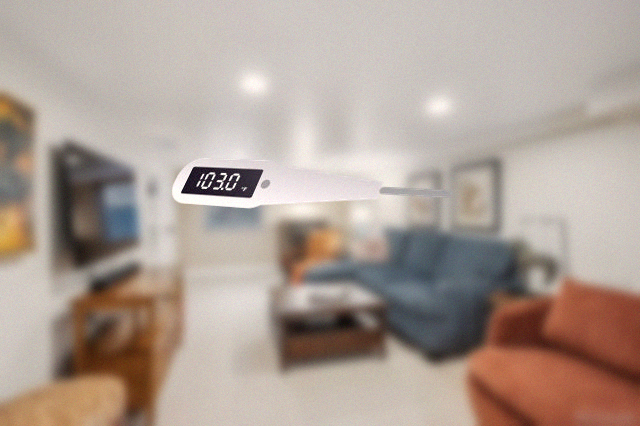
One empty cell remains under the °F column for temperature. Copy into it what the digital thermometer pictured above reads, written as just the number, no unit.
103.0
